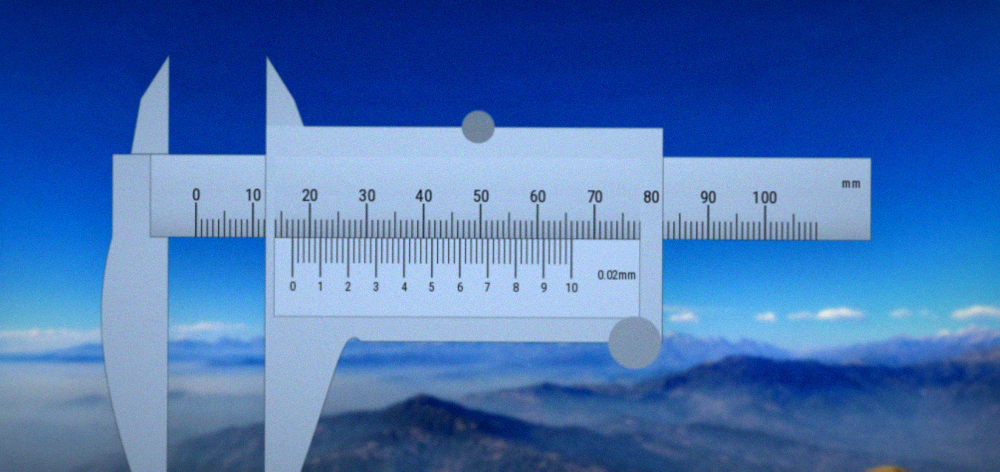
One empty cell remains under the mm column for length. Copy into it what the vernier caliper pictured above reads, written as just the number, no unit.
17.0
